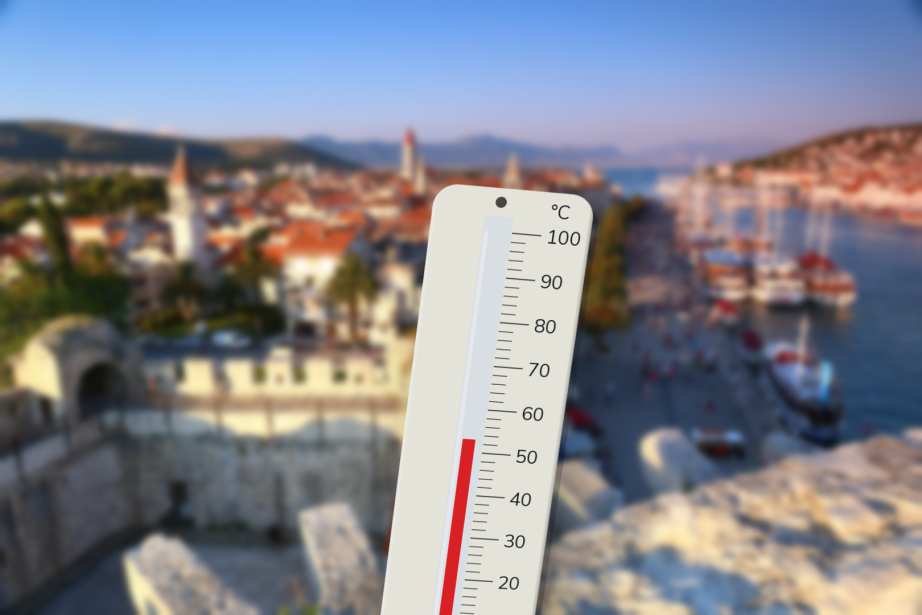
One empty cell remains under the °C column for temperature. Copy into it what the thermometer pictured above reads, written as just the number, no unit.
53
